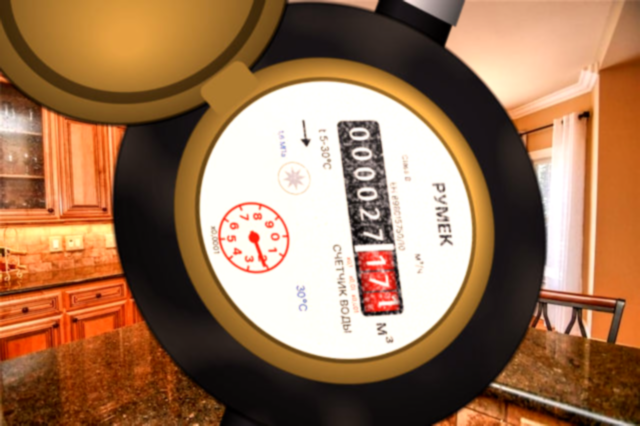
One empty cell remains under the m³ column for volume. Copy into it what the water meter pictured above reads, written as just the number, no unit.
27.1712
